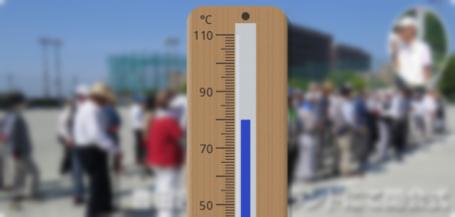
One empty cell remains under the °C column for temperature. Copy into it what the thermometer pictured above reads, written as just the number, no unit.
80
